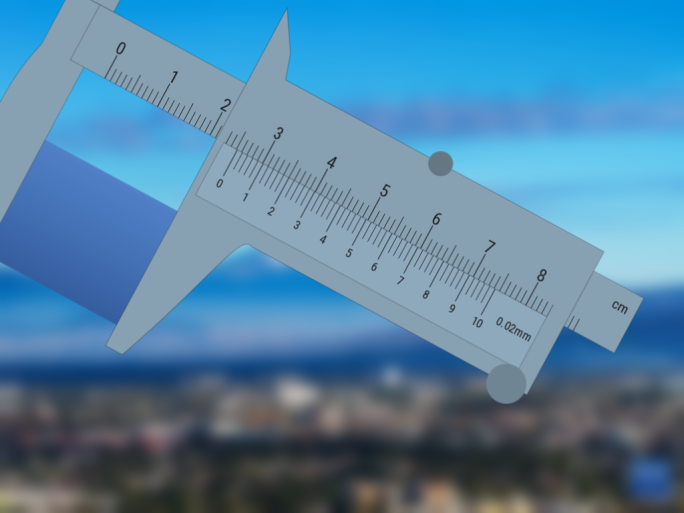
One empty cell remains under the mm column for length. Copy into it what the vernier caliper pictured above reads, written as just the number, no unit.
25.2
